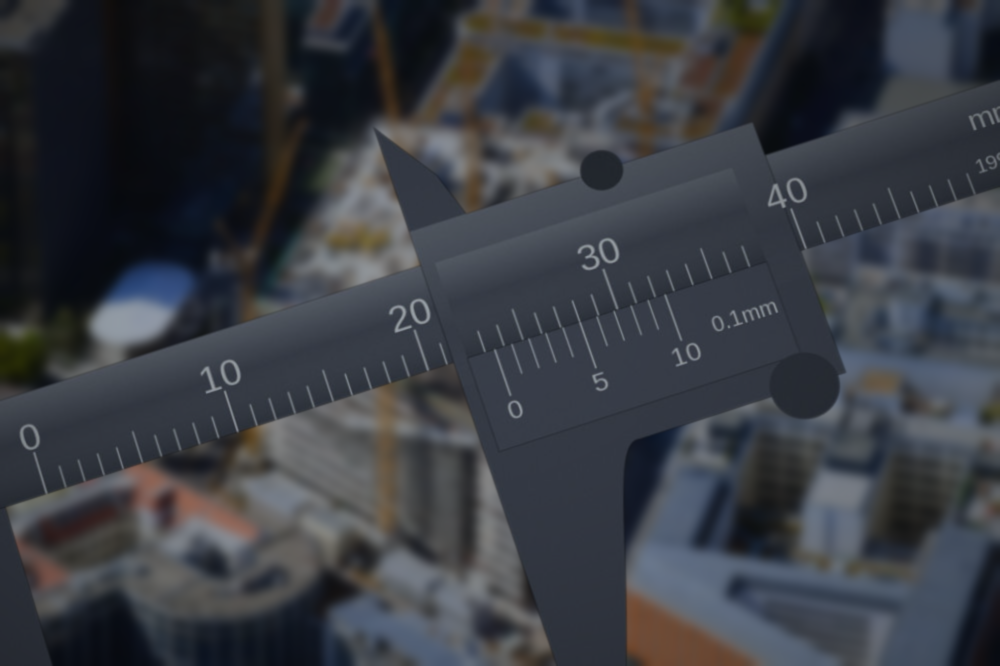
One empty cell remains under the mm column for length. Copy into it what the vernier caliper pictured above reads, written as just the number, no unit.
23.5
